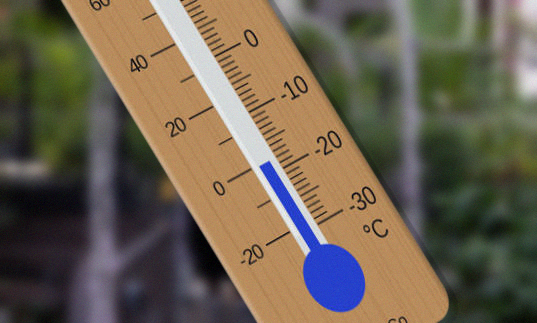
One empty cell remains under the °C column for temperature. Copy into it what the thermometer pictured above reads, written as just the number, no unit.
-18
